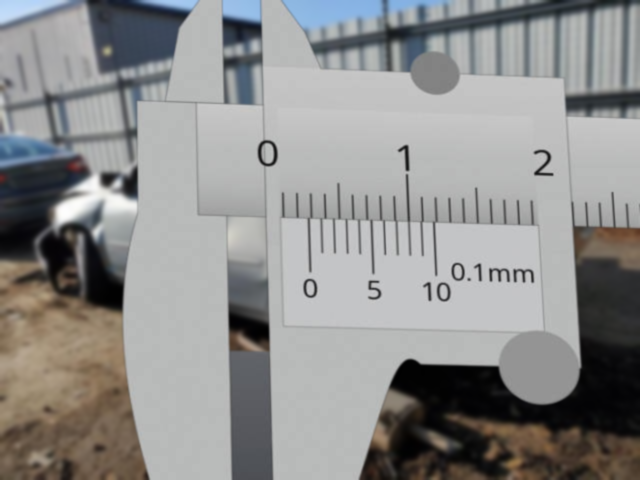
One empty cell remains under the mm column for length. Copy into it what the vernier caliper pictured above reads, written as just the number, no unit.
2.8
